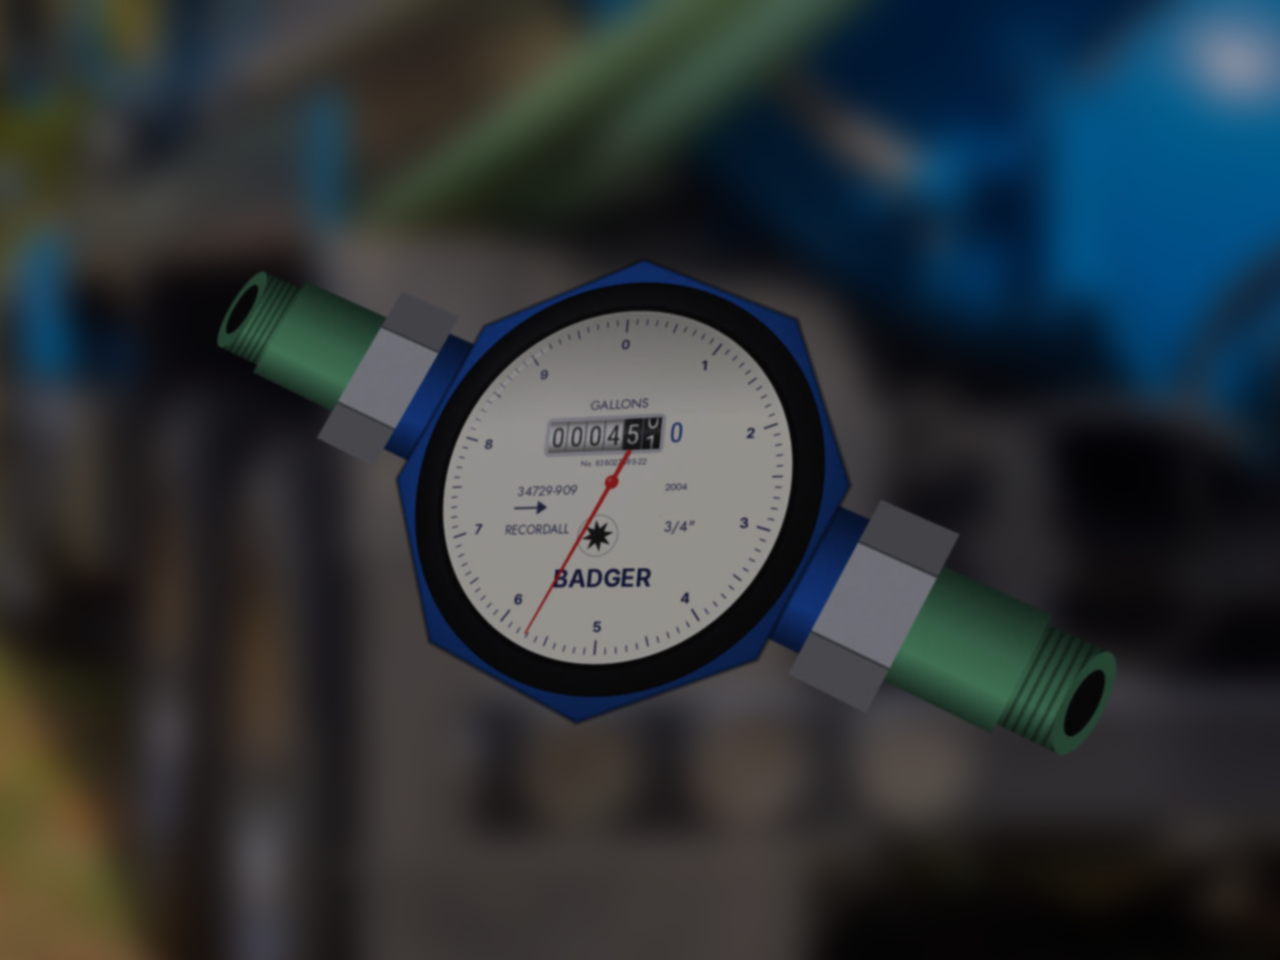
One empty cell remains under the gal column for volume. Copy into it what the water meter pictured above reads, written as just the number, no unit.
4505.7
